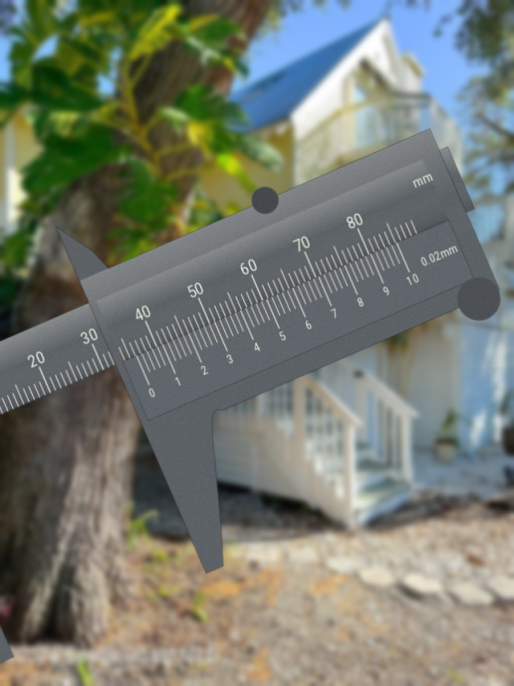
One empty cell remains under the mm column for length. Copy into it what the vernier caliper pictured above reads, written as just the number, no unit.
36.2
